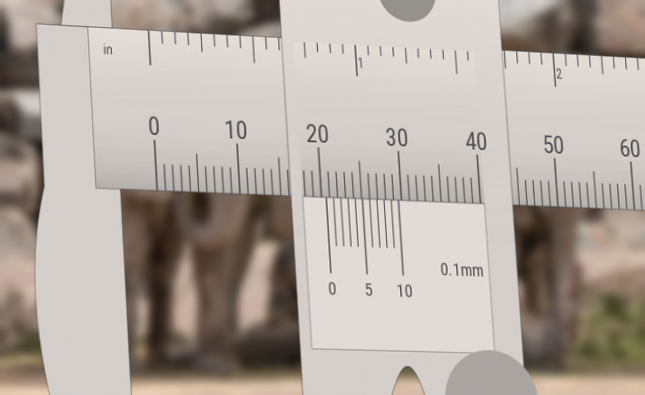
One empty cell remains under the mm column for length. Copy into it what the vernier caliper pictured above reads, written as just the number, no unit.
20.6
